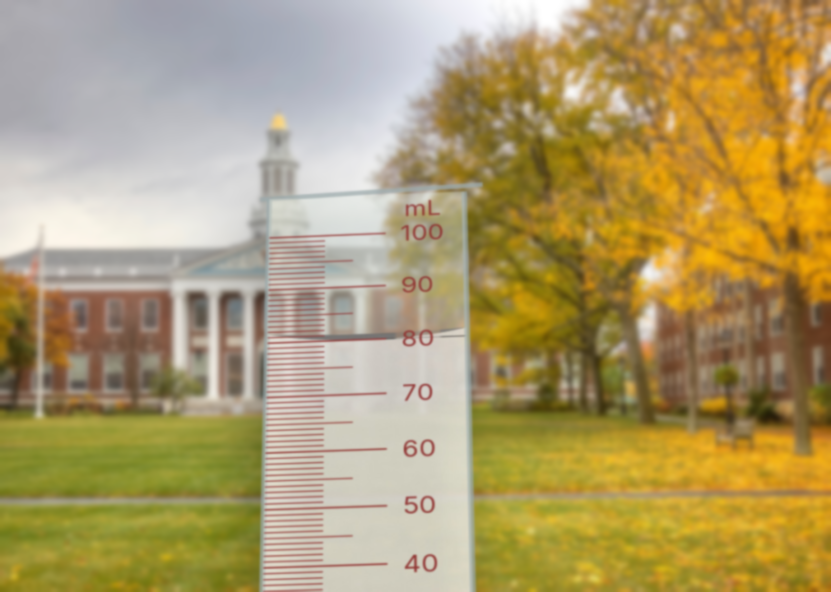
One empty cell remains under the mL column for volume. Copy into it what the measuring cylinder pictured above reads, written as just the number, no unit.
80
